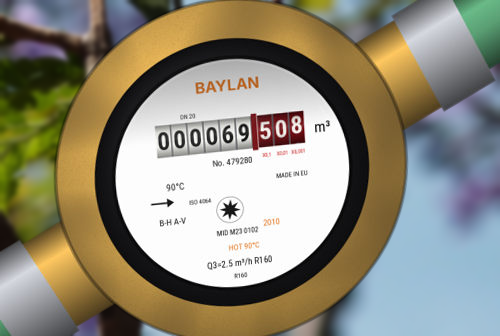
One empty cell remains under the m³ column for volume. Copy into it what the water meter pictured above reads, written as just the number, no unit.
69.508
